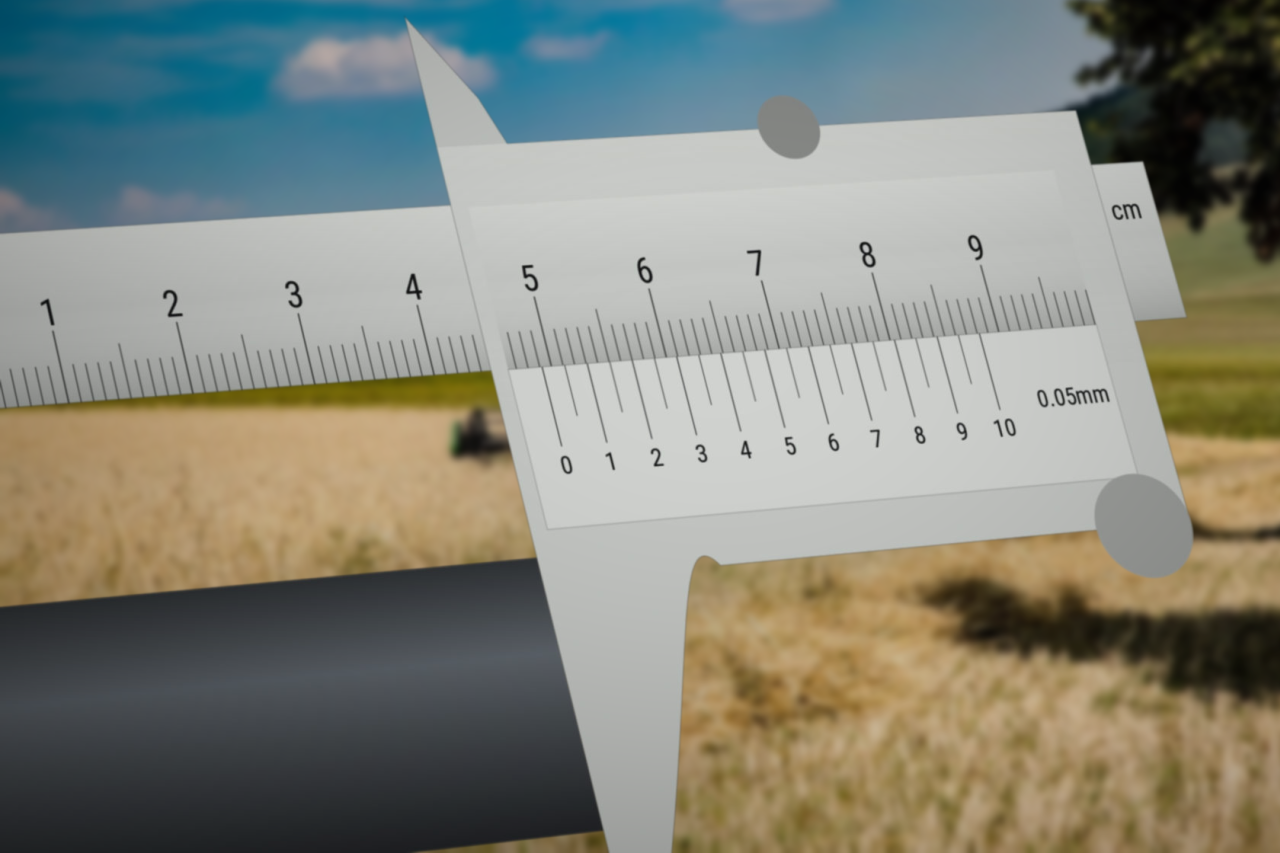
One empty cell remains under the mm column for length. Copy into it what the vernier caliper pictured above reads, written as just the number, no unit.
49.2
